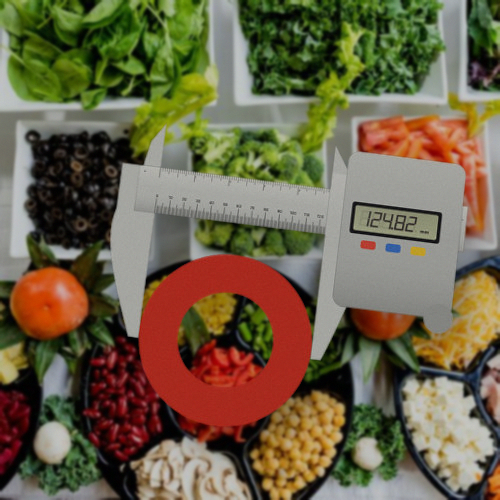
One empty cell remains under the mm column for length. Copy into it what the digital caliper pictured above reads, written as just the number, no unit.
124.82
